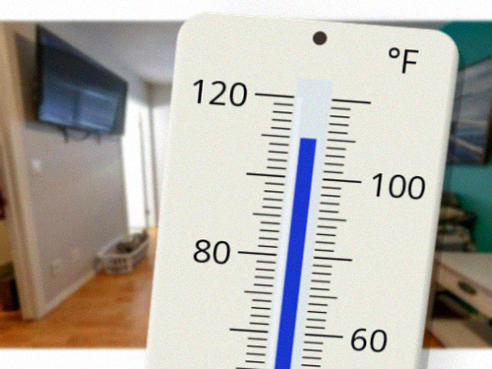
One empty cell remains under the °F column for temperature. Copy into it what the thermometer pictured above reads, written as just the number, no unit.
110
